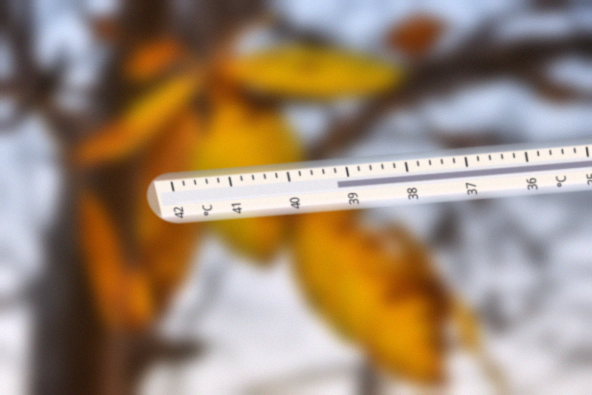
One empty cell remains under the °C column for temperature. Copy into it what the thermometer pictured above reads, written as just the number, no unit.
39.2
